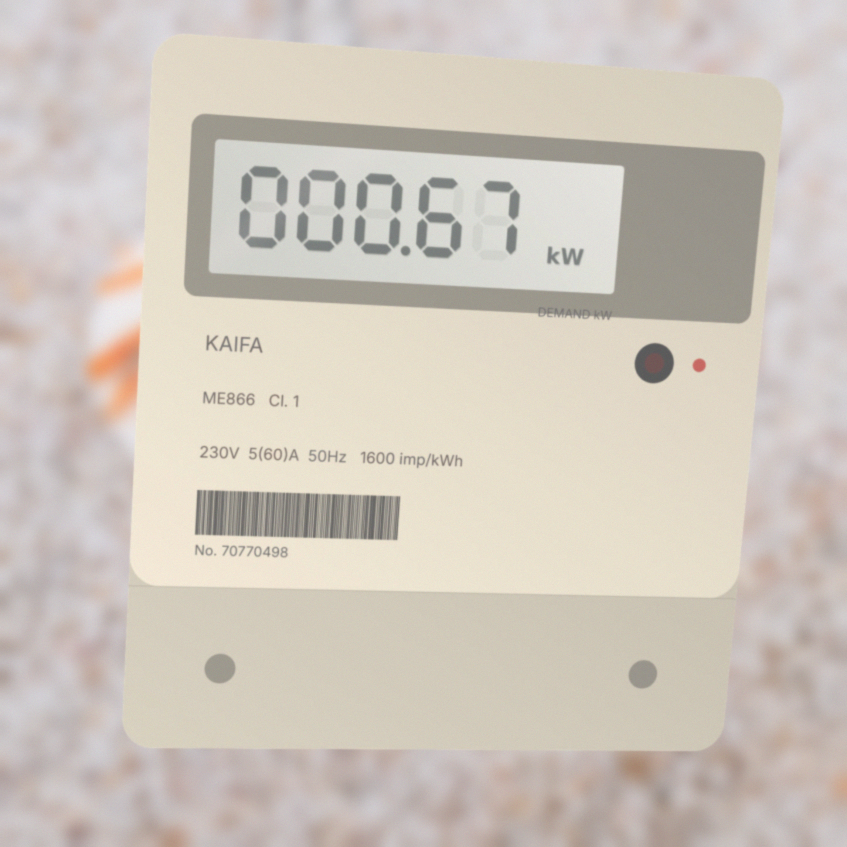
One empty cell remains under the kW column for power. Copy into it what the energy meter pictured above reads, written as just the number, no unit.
0.67
